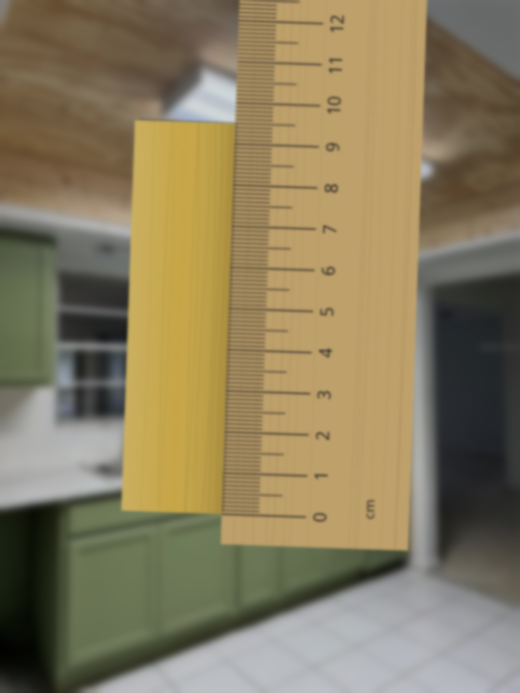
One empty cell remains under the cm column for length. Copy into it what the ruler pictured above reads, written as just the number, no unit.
9.5
